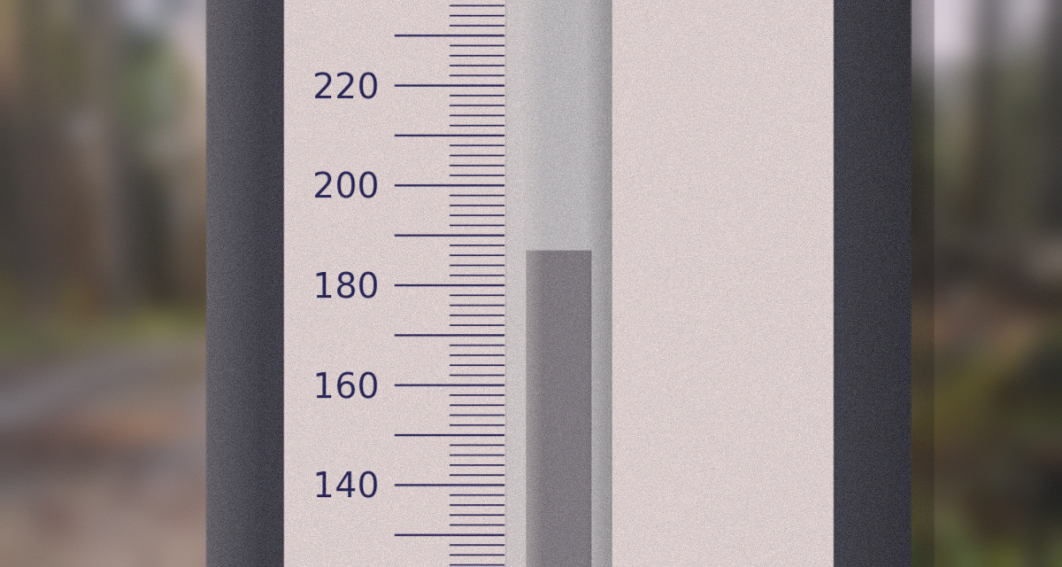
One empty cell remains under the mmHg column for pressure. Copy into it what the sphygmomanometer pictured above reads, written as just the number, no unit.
187
